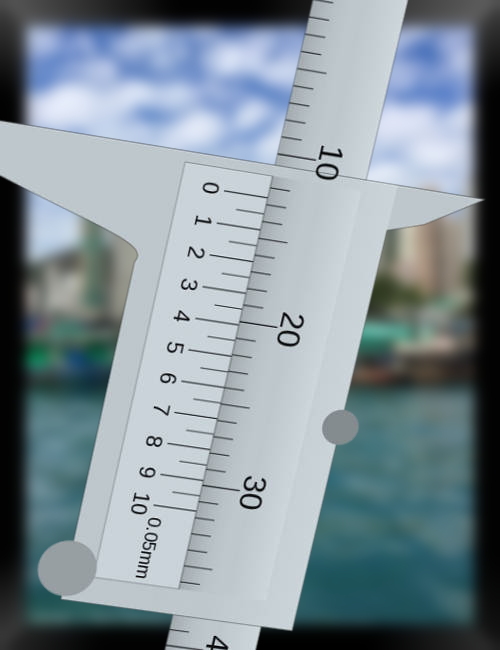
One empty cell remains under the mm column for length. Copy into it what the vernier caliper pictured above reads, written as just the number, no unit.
12.6
